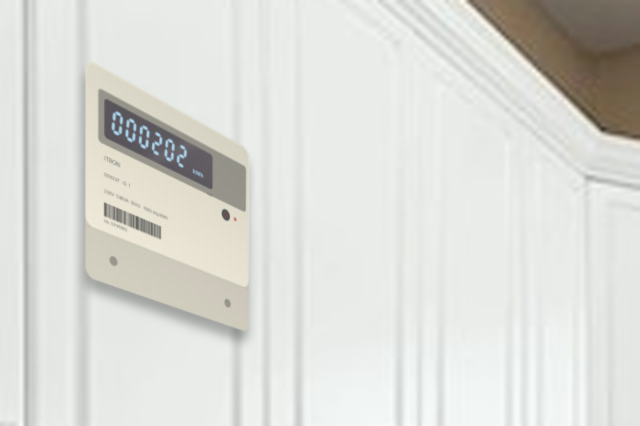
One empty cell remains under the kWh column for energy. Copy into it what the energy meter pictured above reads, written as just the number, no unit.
202
